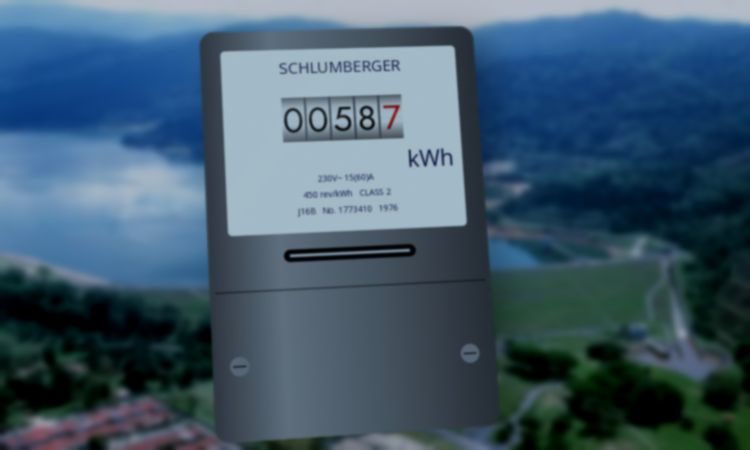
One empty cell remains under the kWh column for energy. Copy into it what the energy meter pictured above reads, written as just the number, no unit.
58.7
